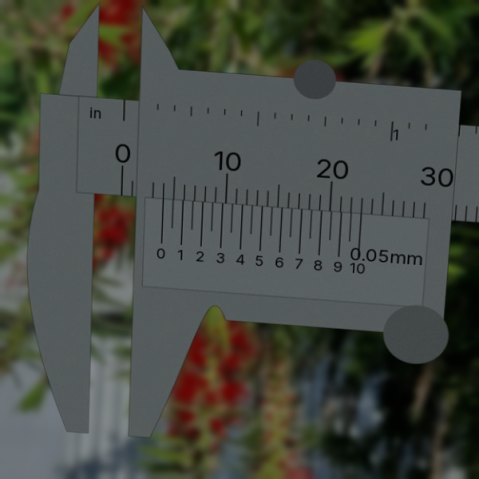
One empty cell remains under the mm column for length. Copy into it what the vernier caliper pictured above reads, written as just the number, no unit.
4.0
